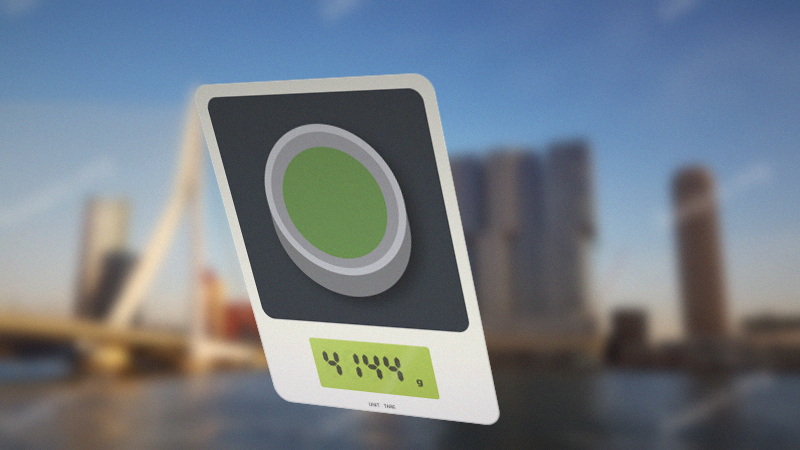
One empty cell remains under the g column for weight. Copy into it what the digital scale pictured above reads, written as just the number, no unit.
4144
